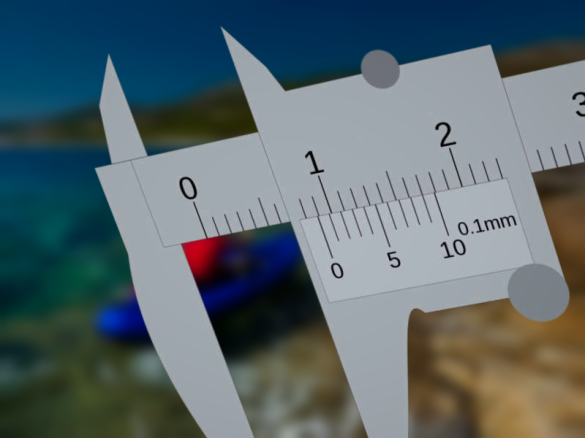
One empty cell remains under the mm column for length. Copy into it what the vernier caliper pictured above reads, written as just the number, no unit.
8.9
